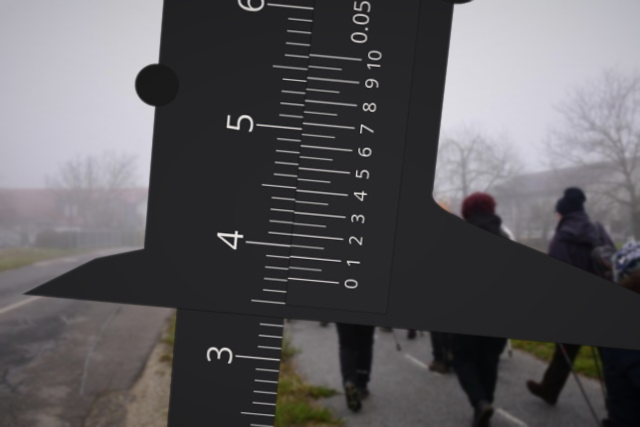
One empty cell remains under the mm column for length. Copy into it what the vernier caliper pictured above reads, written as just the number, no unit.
37.2
